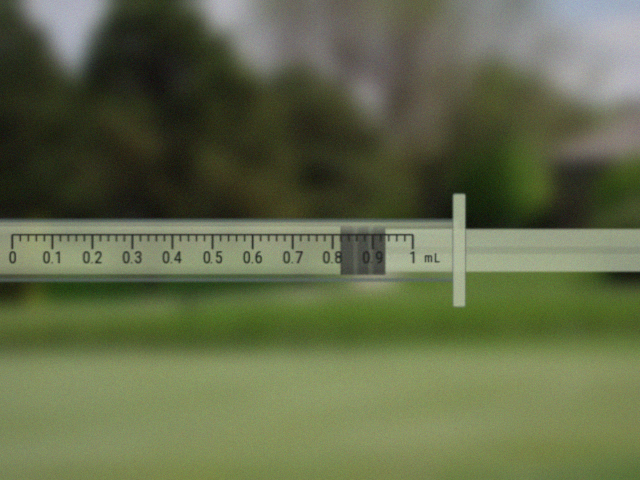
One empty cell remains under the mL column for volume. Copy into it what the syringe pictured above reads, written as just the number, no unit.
0.82
